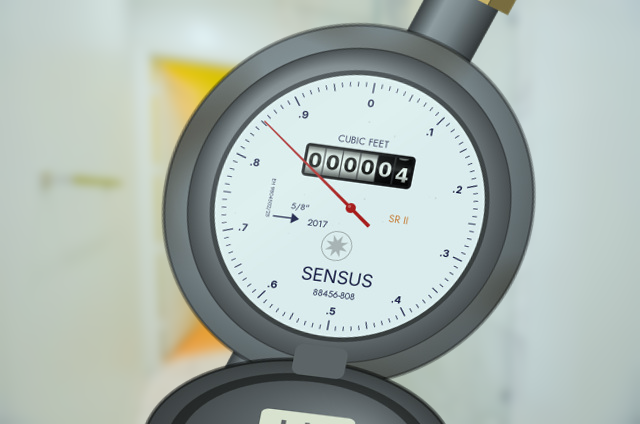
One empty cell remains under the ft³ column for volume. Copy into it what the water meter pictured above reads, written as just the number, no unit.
3.85
